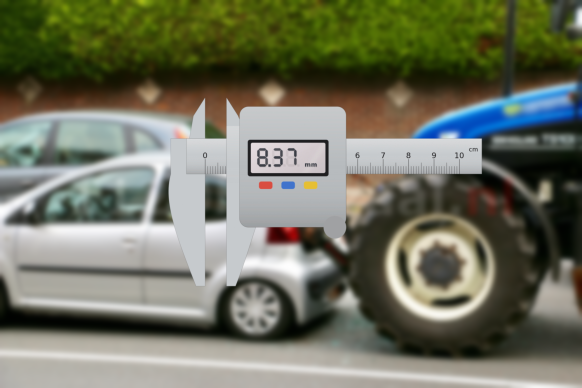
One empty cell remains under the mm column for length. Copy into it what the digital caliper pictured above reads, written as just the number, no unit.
8.37
